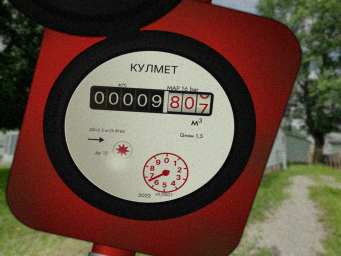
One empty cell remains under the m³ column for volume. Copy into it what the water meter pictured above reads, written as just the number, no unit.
9.8066
